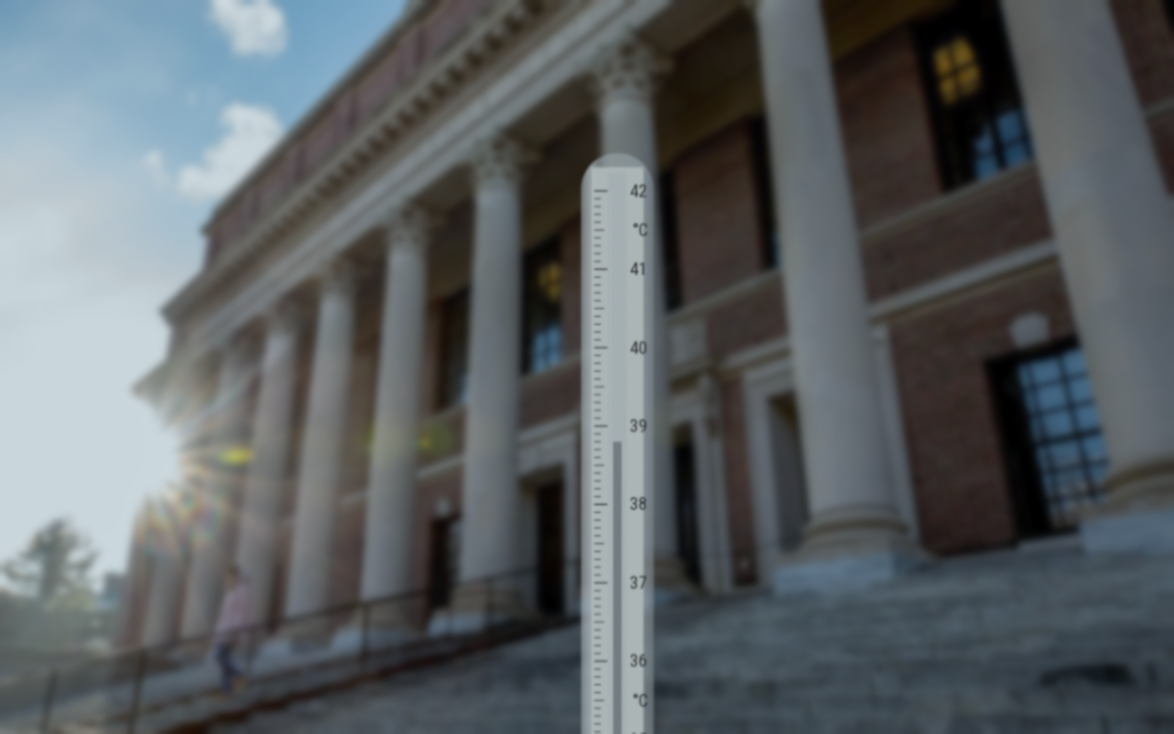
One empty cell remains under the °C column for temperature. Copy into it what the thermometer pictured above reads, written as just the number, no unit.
38.8
